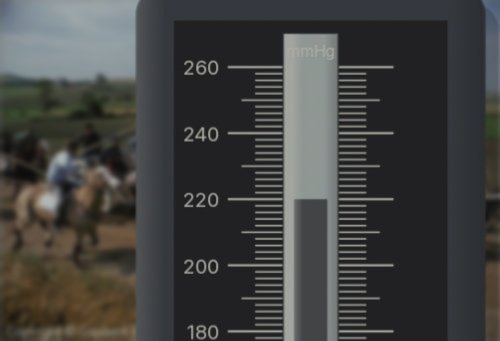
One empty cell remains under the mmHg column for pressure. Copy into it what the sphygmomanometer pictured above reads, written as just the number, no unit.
220
